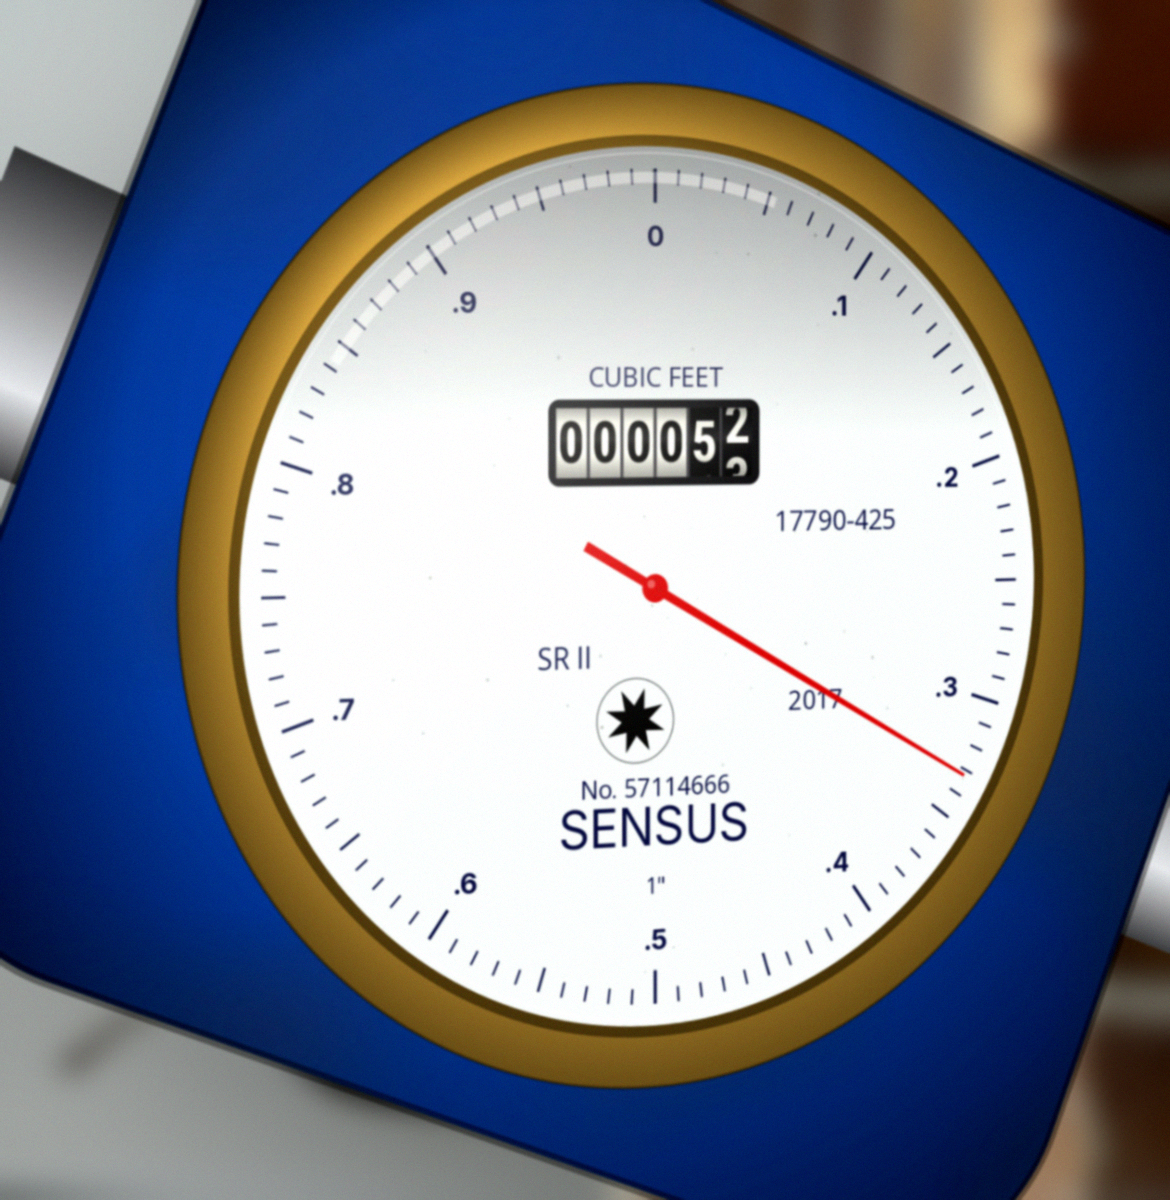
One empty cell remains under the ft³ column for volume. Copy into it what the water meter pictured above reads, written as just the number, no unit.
52.33
